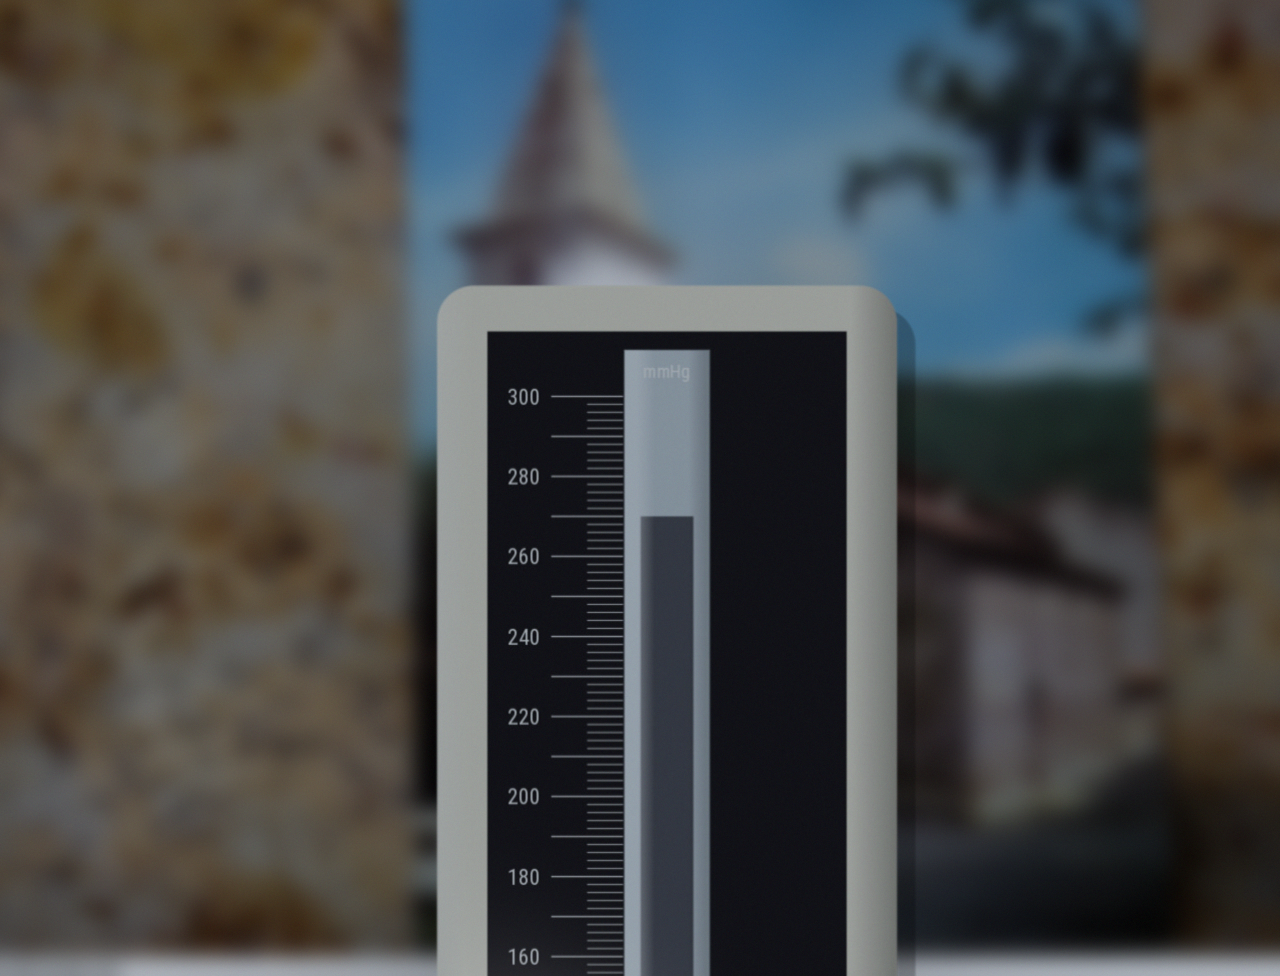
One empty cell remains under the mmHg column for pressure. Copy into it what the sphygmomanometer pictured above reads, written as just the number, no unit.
270
